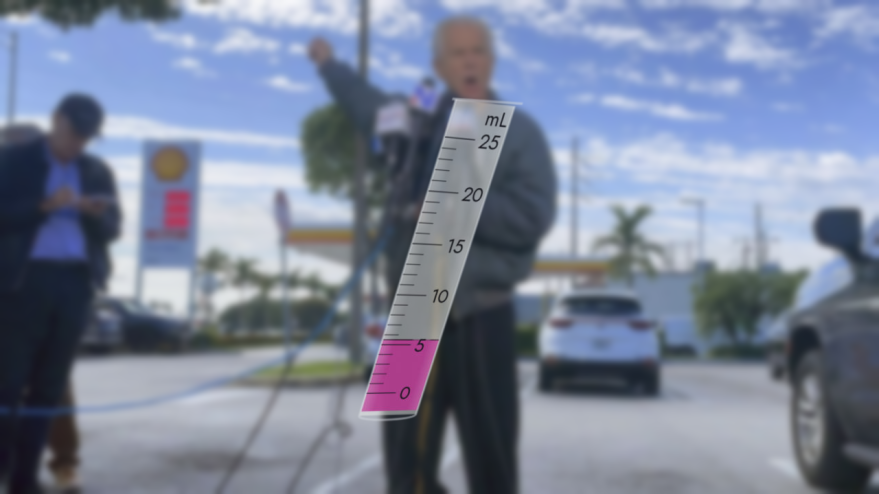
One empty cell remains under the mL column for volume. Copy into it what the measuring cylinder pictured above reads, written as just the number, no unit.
5.5
